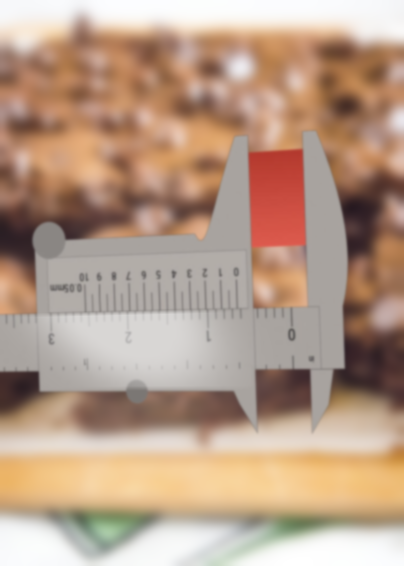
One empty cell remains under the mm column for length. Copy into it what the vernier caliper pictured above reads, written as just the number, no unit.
6.4
